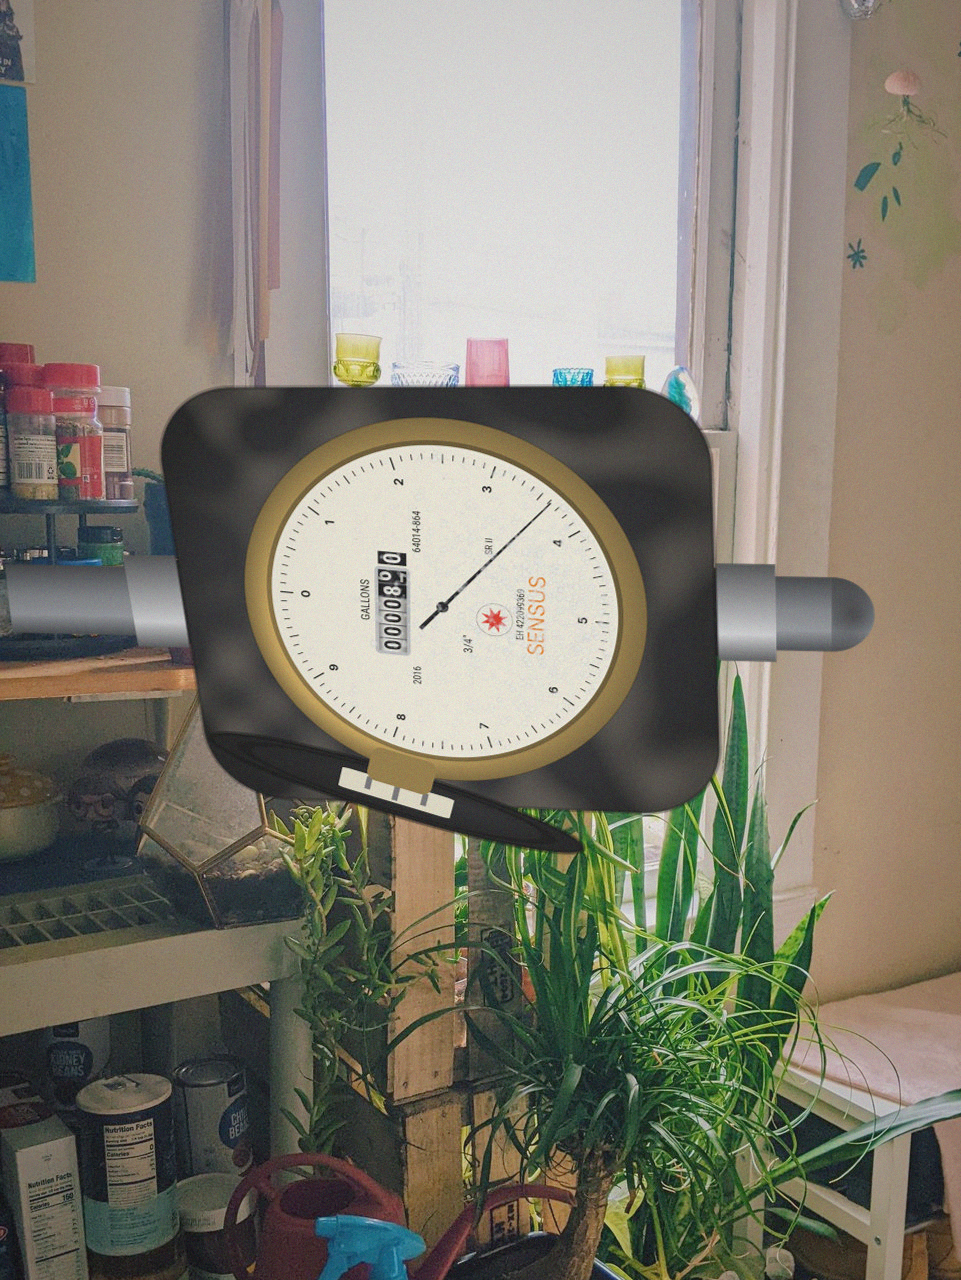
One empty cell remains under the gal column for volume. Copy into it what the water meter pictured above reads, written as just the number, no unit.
863.6
